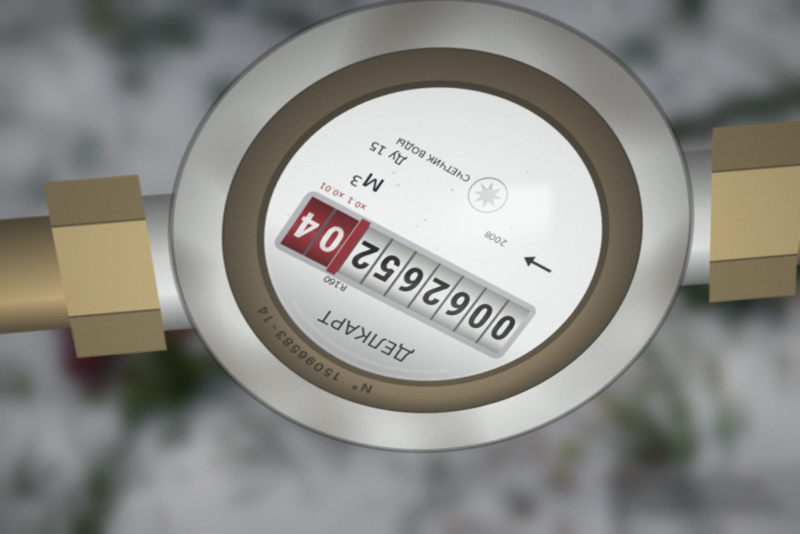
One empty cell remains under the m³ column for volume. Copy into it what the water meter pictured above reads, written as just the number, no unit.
62652.04
